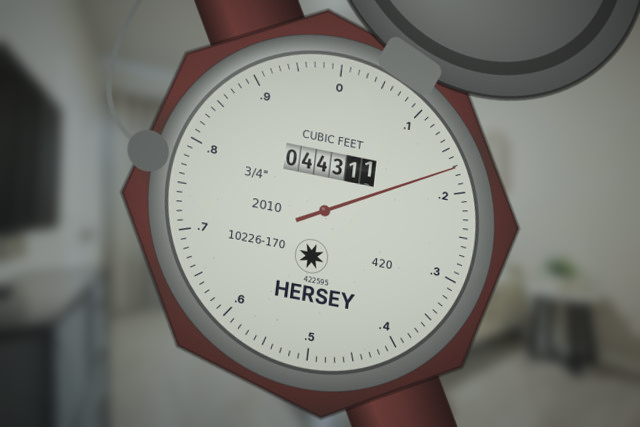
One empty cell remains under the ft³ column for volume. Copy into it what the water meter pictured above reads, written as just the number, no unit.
44311.17
